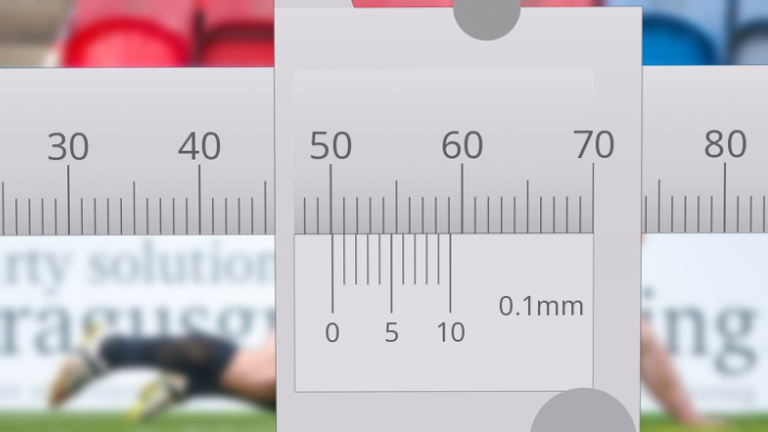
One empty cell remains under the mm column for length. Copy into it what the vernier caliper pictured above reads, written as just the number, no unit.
50.1
